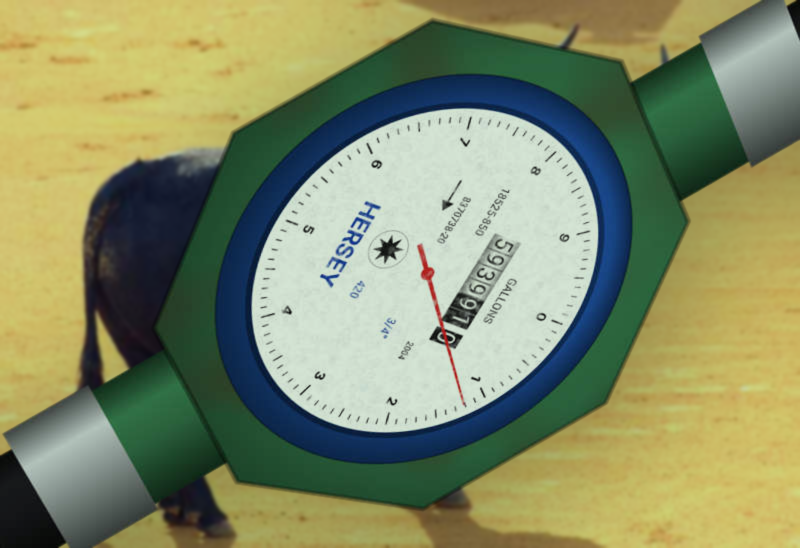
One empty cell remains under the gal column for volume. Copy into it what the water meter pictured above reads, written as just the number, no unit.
5939911.2
